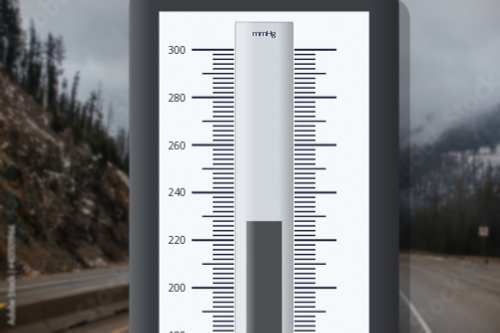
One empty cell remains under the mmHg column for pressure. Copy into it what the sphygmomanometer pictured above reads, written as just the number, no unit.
228
